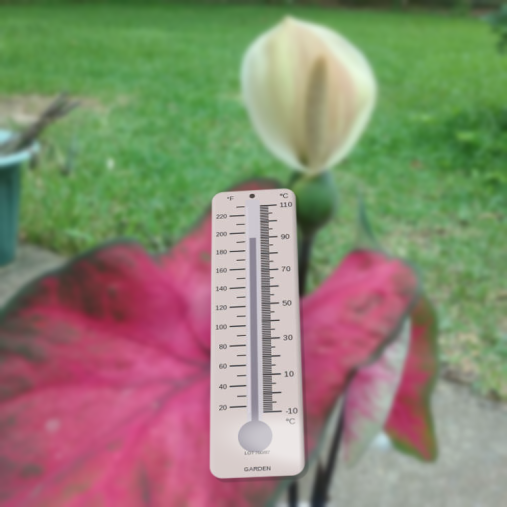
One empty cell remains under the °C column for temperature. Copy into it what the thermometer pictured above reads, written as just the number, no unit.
90
